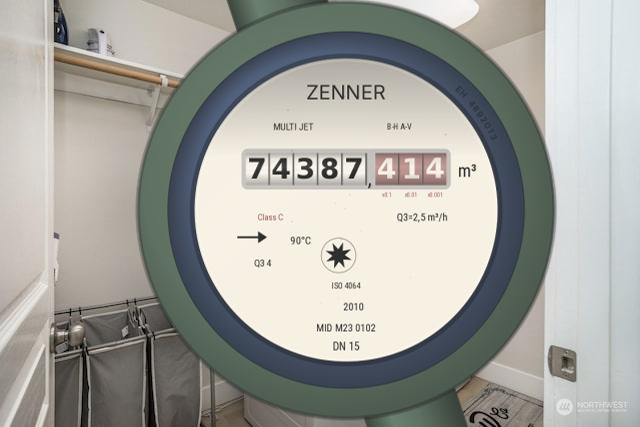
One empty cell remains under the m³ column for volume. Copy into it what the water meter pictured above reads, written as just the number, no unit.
74387.414
